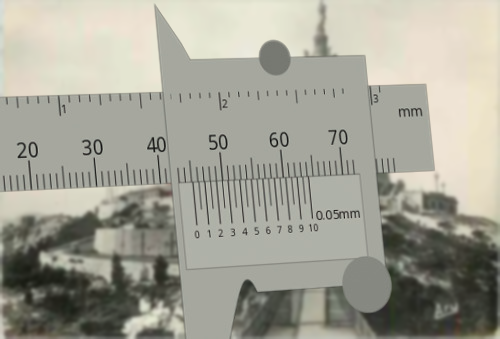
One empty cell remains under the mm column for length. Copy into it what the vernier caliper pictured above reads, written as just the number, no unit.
45.2
